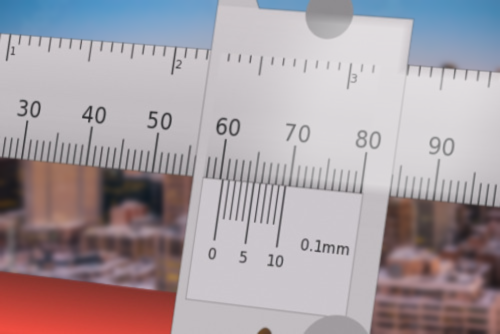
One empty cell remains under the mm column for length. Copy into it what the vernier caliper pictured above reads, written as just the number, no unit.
60.4
